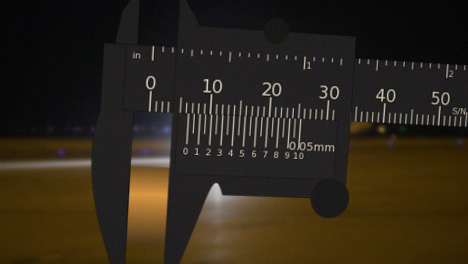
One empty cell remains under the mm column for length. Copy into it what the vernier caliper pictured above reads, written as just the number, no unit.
6.4
